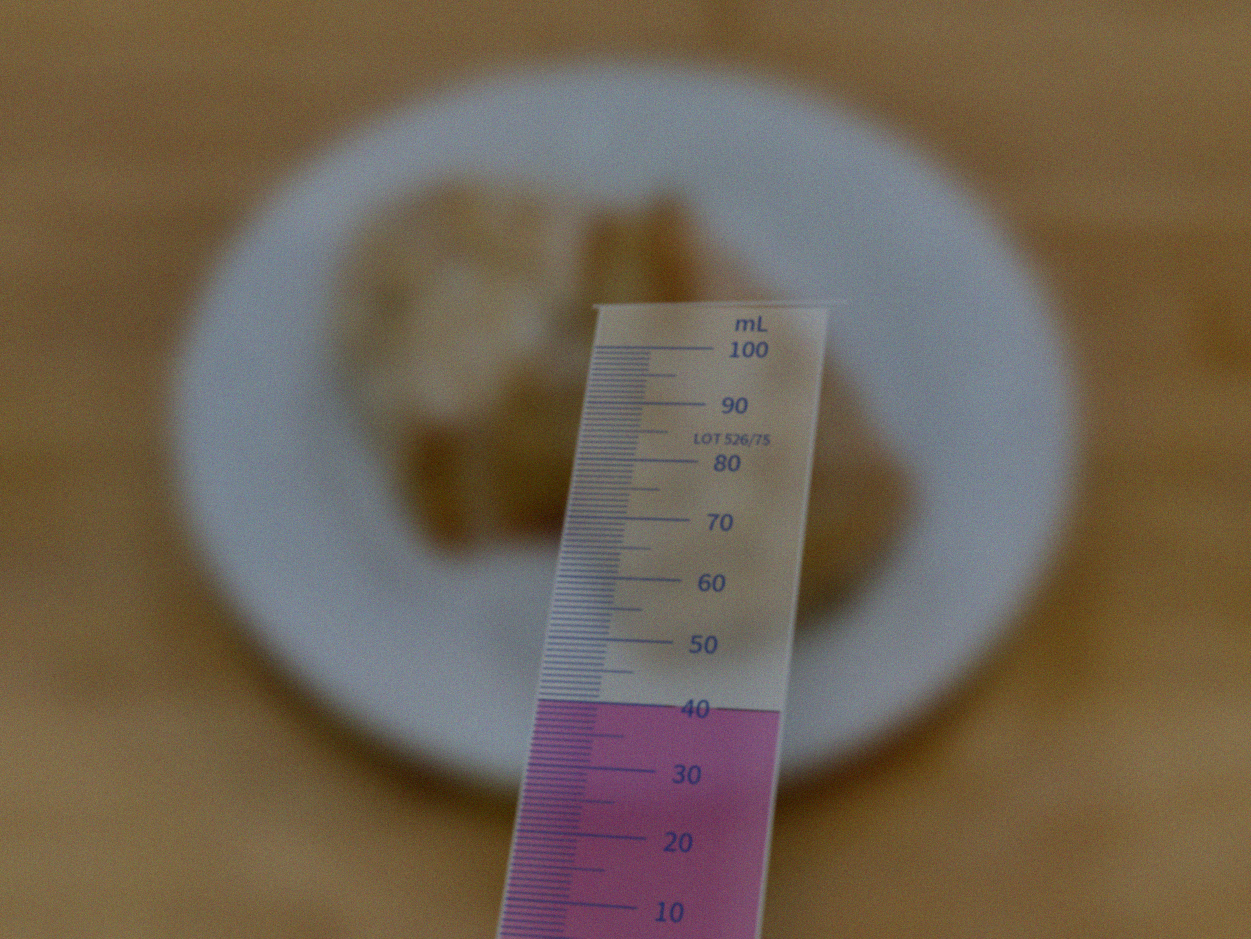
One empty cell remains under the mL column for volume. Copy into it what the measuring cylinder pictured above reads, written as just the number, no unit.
40
